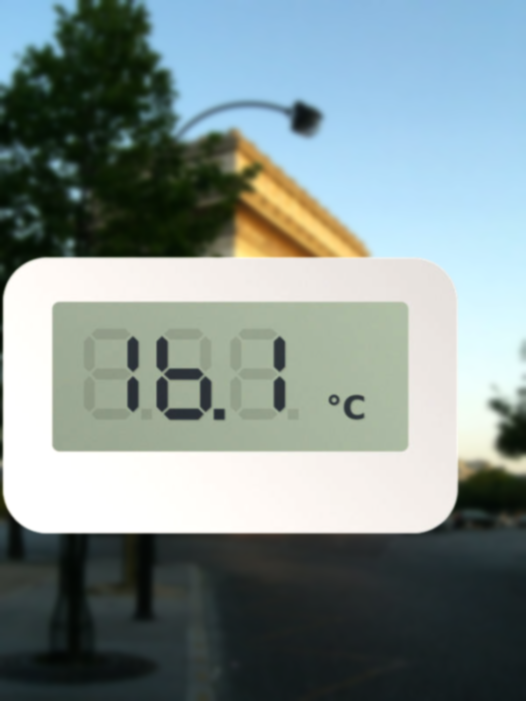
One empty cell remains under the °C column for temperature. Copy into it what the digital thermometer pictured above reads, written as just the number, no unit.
16.1
